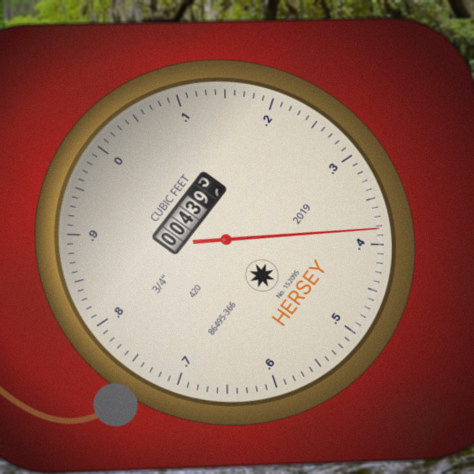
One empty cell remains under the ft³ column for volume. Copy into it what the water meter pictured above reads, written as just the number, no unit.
4395.38
